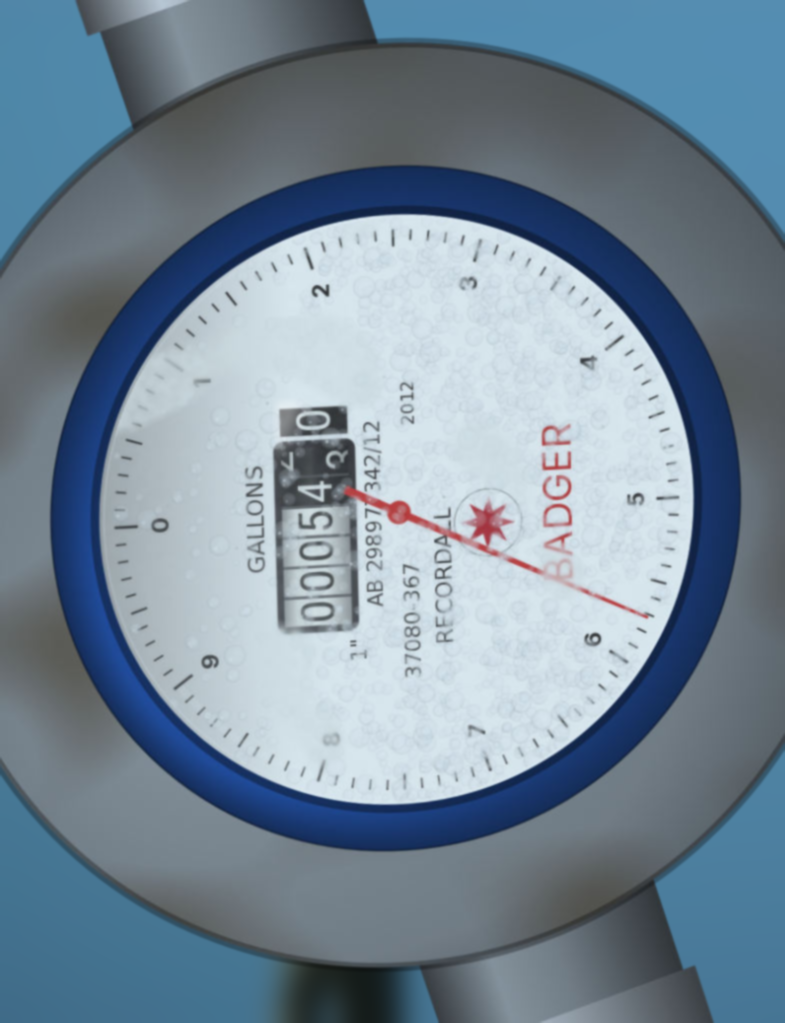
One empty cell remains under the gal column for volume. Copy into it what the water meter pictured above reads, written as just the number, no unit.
5425.7
